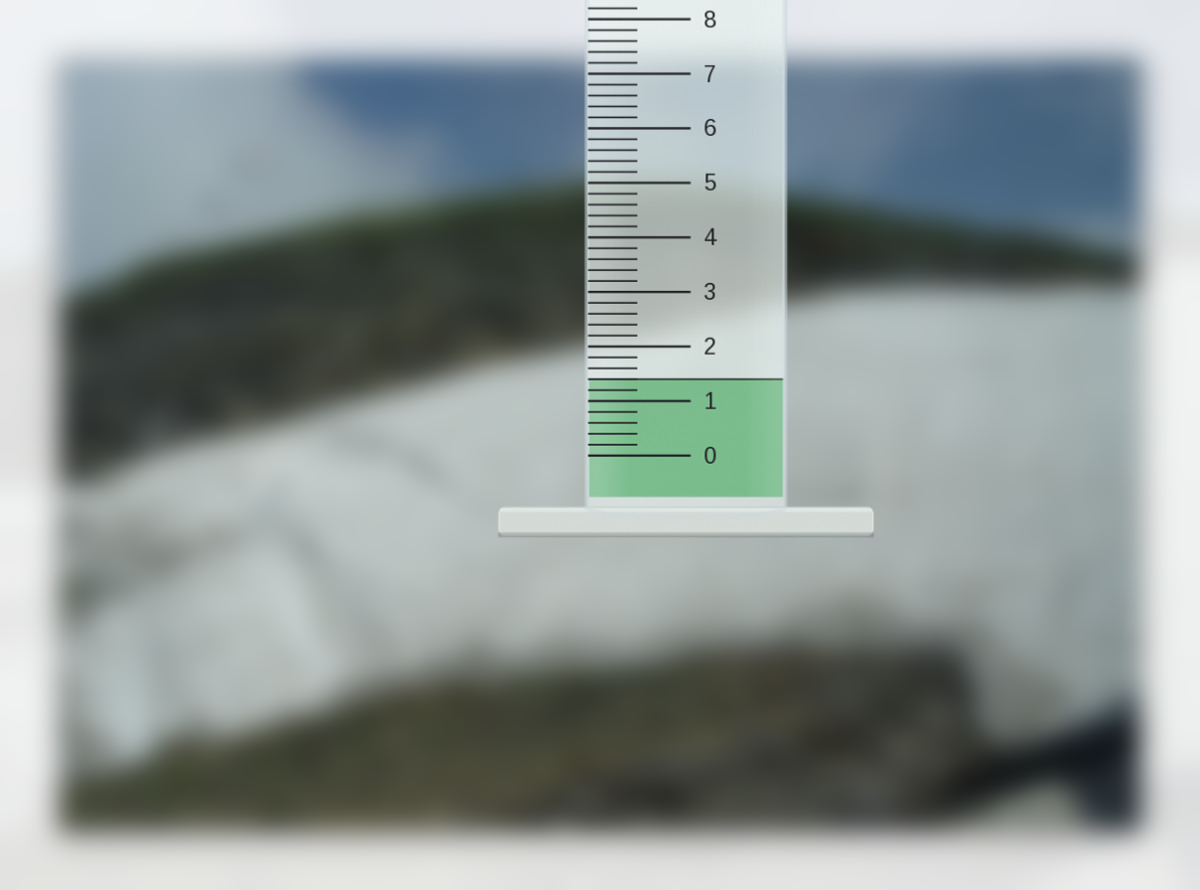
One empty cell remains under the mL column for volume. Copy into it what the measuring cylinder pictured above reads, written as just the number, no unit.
1.4
